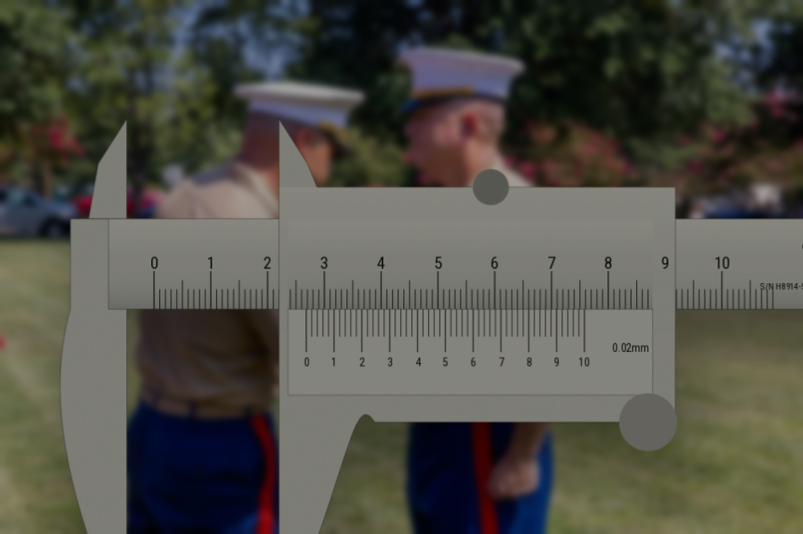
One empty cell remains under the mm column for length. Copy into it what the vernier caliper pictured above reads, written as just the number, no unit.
26.8
